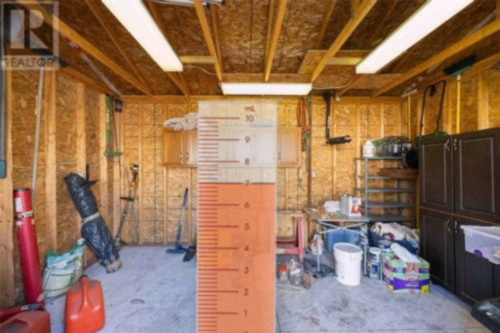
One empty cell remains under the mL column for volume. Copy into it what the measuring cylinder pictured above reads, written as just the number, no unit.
7
